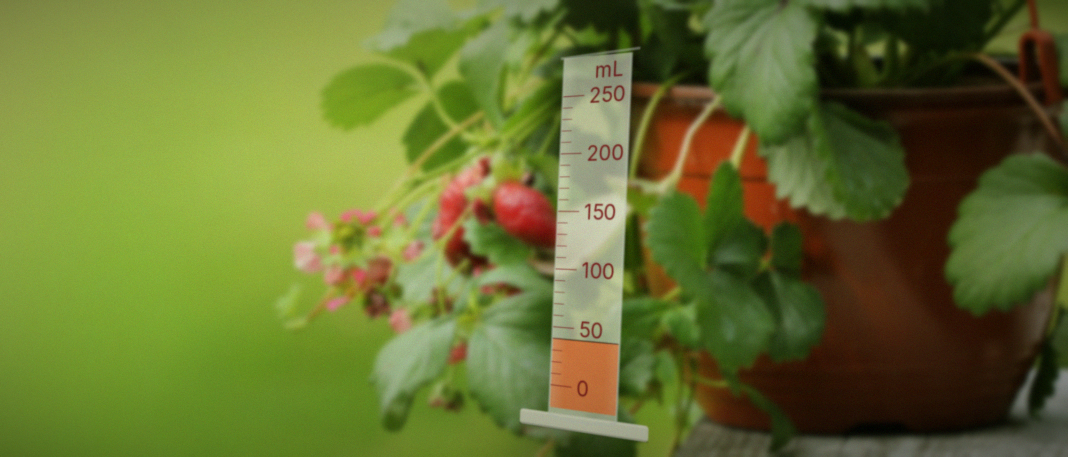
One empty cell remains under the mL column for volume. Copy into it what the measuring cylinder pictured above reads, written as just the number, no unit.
40
